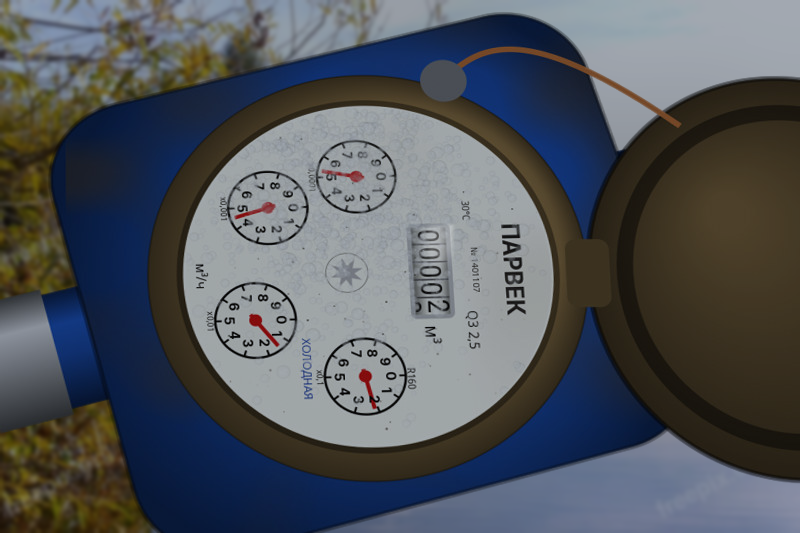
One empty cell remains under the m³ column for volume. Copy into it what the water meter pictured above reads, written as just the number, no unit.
2.2145
